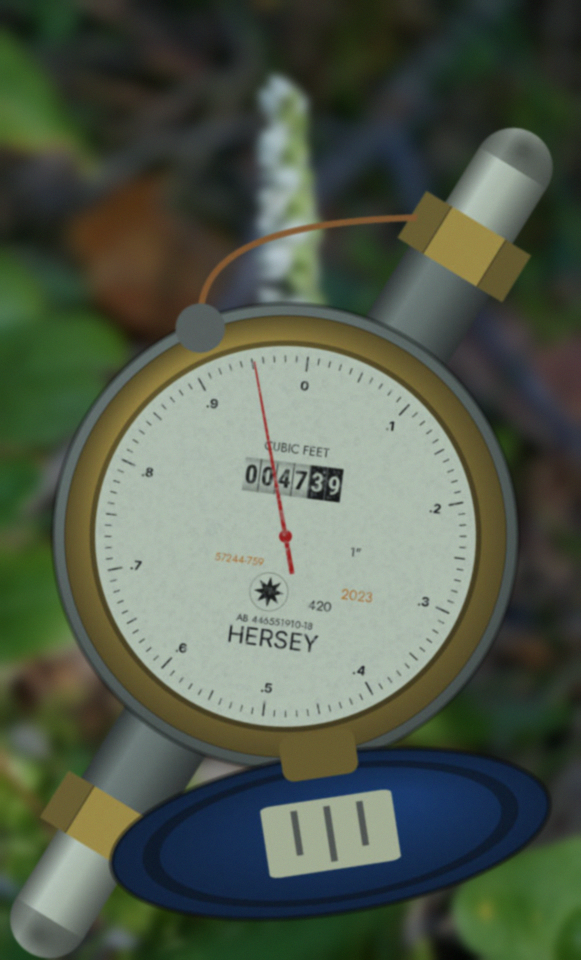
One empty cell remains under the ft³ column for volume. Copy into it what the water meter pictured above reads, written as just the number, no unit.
4738.95
